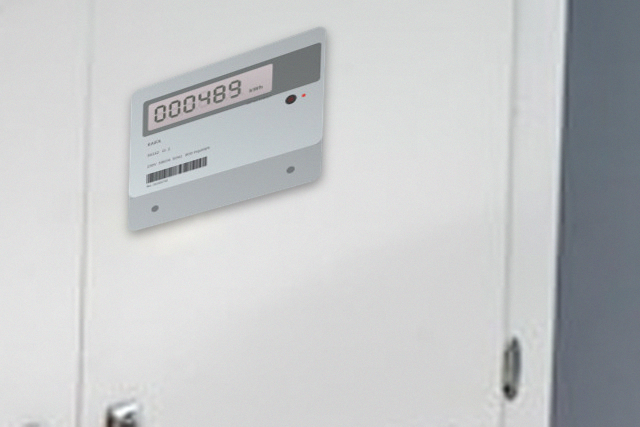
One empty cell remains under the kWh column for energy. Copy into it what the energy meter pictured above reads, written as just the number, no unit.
489
